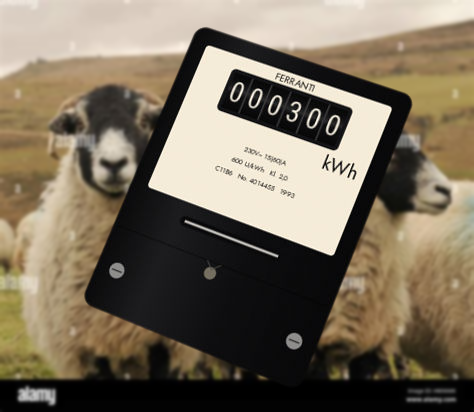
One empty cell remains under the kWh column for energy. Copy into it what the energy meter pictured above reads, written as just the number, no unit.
300
